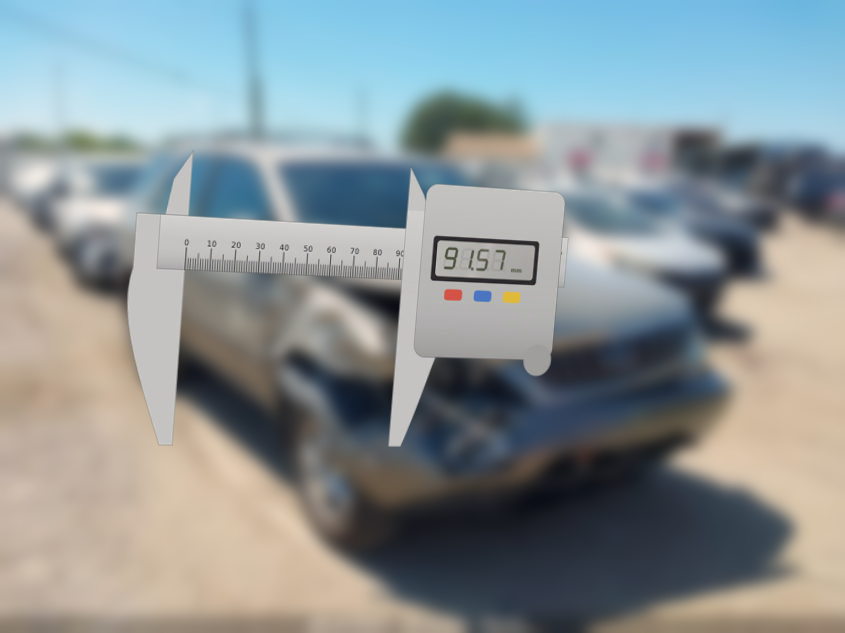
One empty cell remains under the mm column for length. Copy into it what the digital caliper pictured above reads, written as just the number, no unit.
91.57
